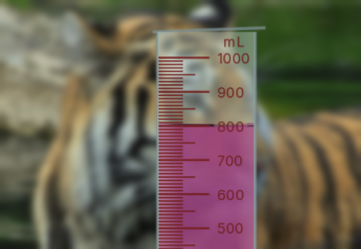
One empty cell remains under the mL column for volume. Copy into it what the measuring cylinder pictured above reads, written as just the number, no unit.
800
